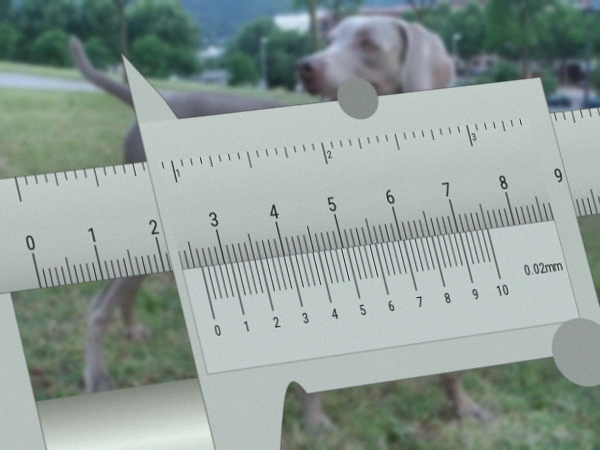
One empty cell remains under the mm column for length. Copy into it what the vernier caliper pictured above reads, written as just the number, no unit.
26.2
